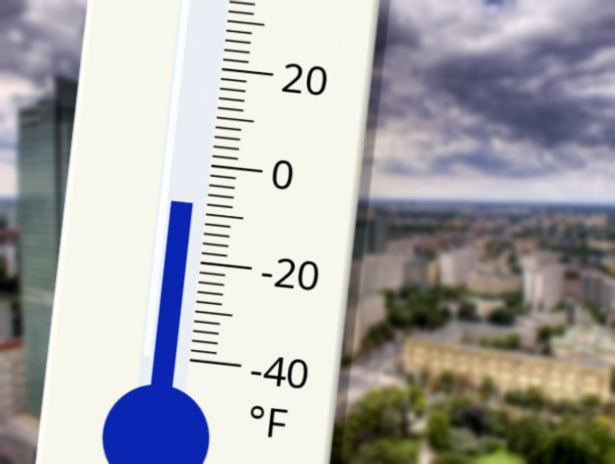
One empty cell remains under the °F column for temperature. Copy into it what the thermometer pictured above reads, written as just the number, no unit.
-8
